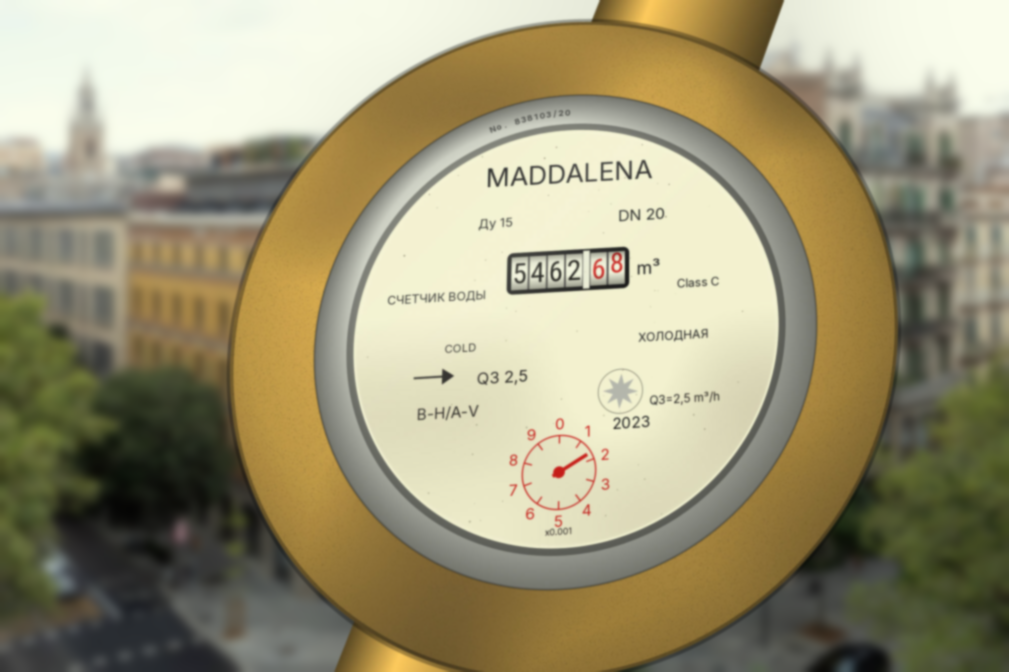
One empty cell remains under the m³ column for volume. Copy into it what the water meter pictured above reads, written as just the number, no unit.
5462.681
